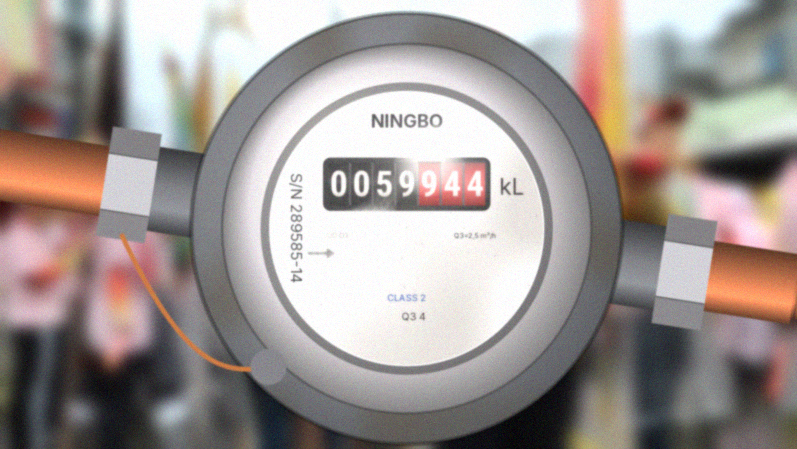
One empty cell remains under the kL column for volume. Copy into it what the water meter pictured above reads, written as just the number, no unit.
59.944
